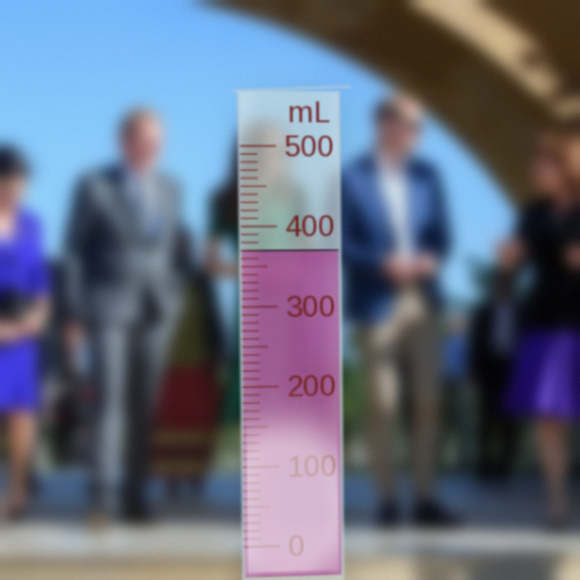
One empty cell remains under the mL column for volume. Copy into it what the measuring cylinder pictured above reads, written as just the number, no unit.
370
